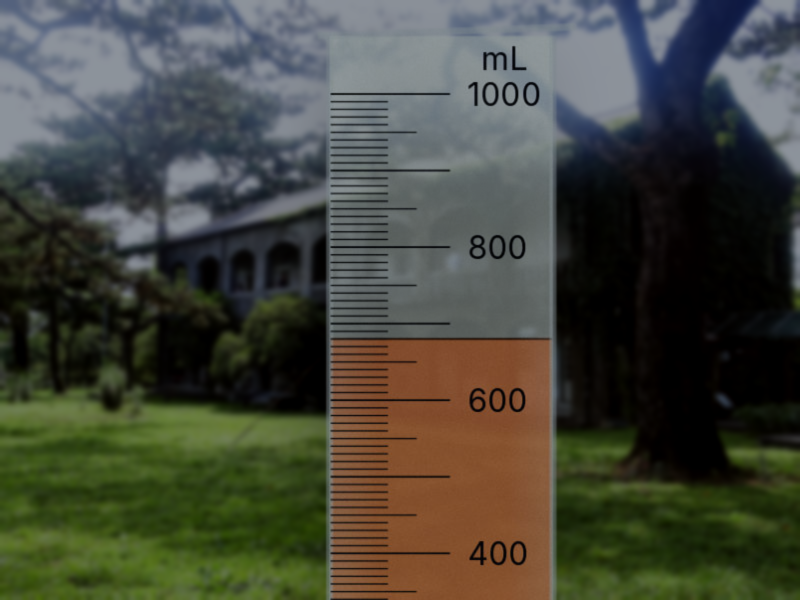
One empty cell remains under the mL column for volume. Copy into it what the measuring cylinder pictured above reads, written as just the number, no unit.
680
